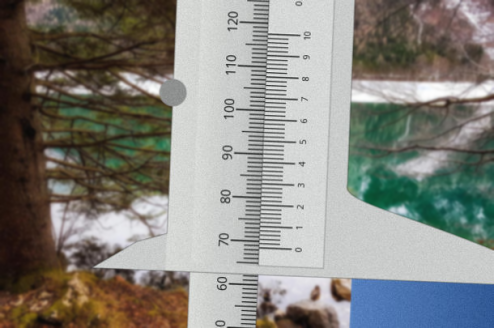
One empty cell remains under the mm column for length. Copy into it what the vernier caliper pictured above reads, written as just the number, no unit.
68.5
